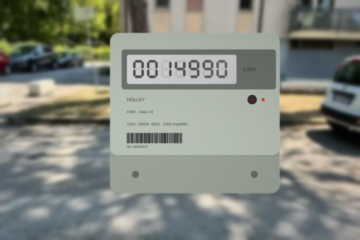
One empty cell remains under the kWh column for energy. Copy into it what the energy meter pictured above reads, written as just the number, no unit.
14990
